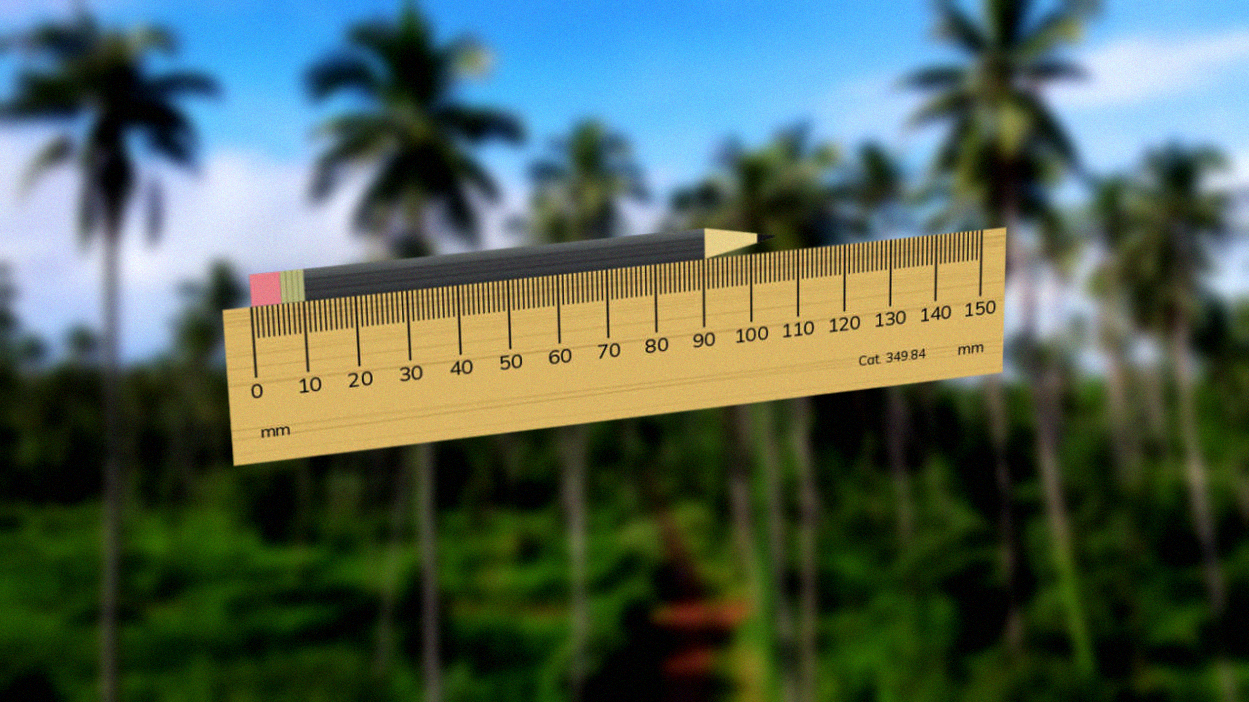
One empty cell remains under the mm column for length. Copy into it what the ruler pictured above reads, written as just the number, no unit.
105
